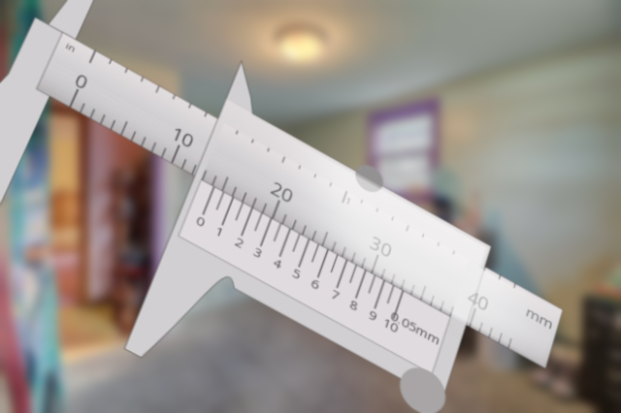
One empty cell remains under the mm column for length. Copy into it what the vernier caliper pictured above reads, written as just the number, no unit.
14.2
